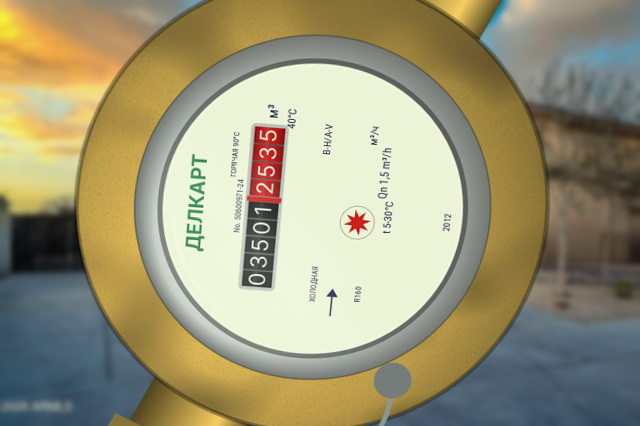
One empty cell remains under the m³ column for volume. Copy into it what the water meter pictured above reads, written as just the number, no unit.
3501.2535
